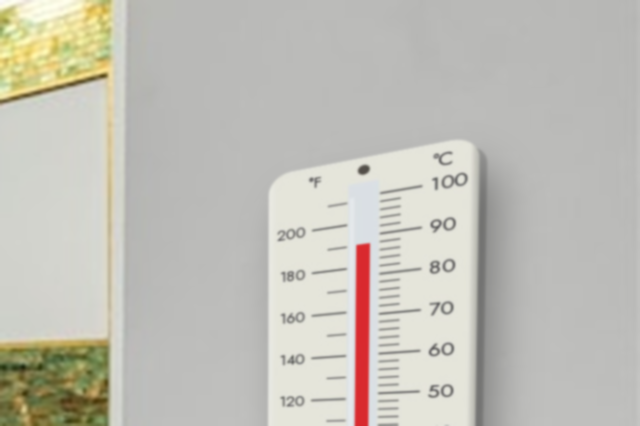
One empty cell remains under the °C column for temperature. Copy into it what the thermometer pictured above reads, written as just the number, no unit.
88
